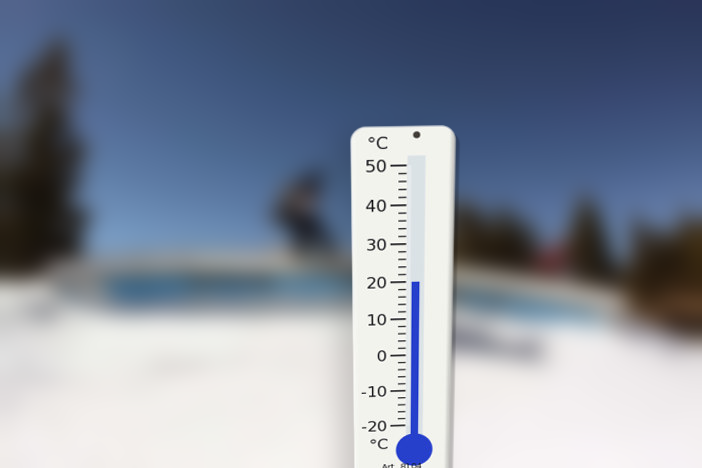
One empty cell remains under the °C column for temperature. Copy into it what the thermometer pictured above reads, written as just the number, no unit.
20
